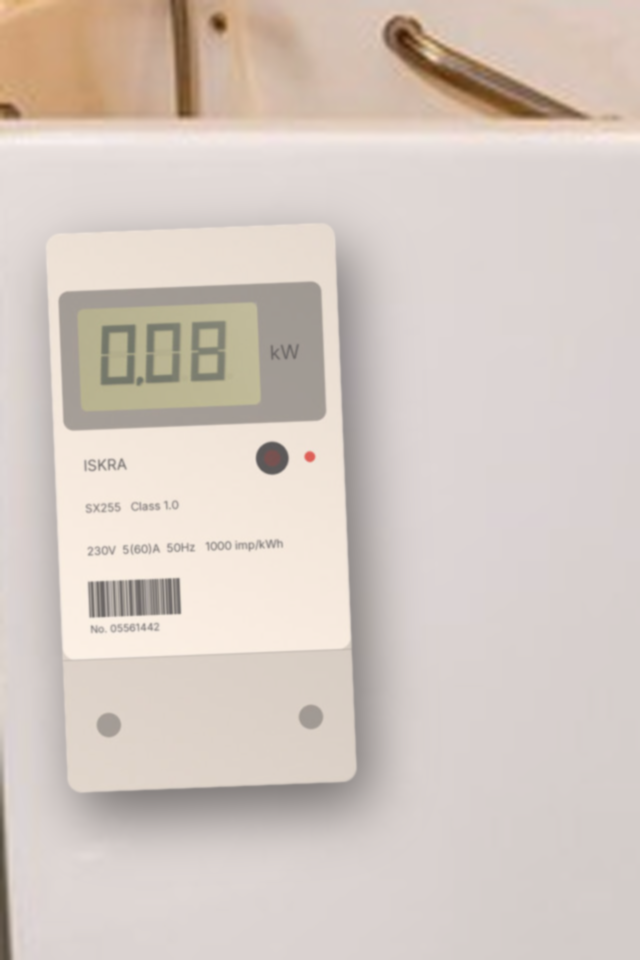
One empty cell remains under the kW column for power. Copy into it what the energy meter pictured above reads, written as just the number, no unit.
0.08
